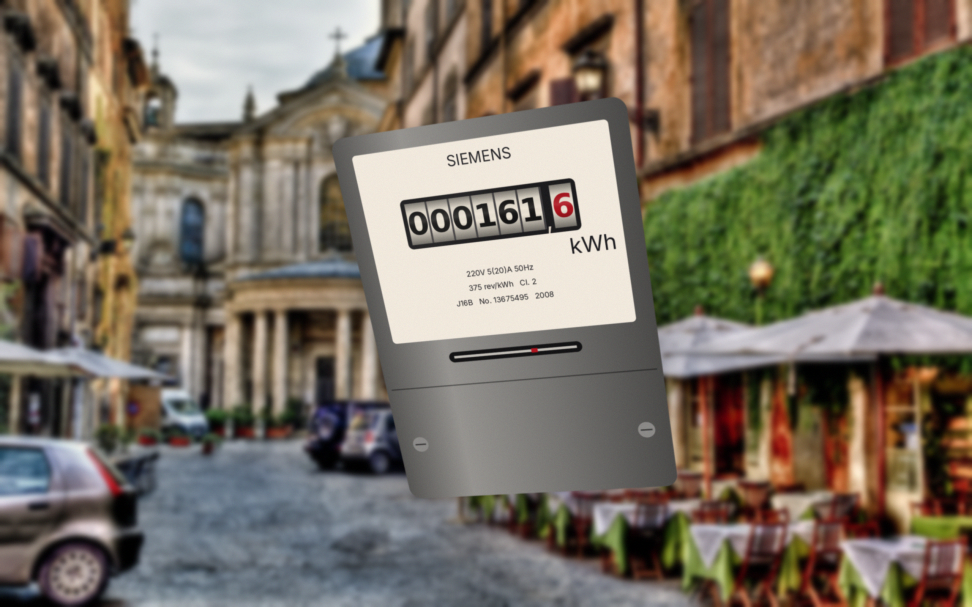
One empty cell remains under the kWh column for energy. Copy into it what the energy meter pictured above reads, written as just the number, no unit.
161.6
